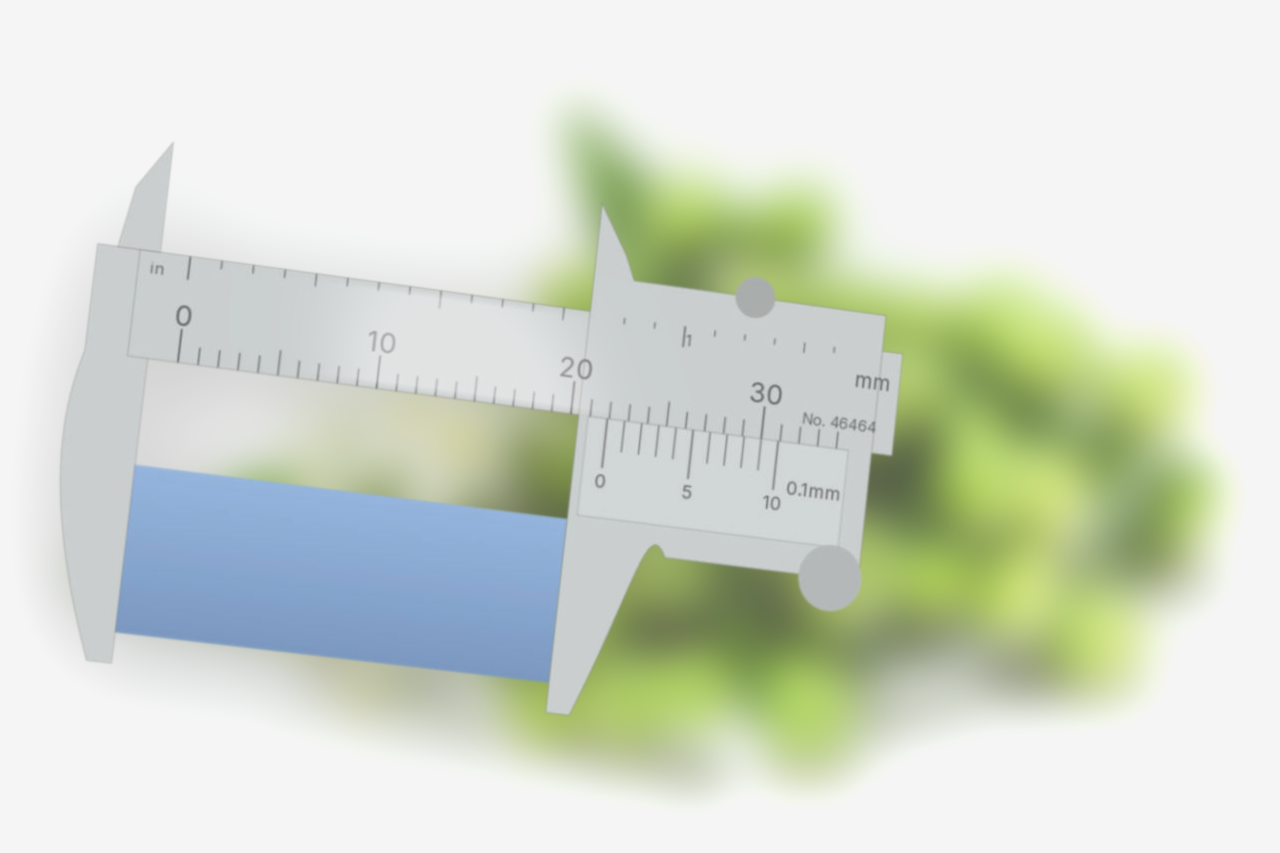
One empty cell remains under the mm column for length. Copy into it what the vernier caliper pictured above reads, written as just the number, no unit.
21.9
